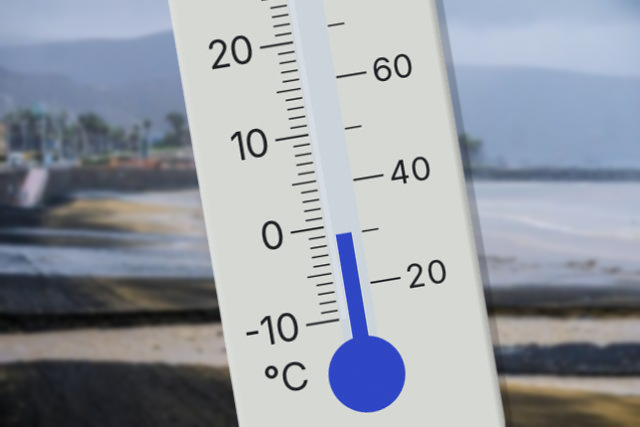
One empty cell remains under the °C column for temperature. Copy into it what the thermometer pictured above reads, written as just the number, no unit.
-1
